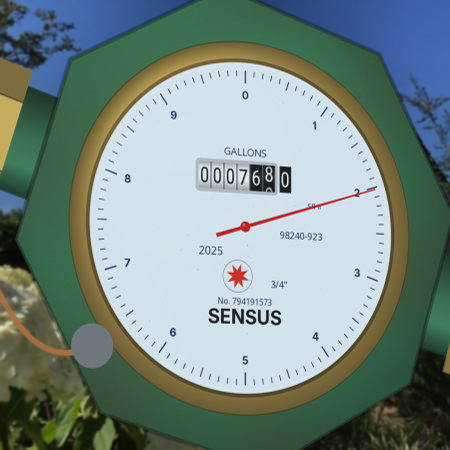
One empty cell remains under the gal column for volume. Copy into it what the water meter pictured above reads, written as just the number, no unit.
7682.0
